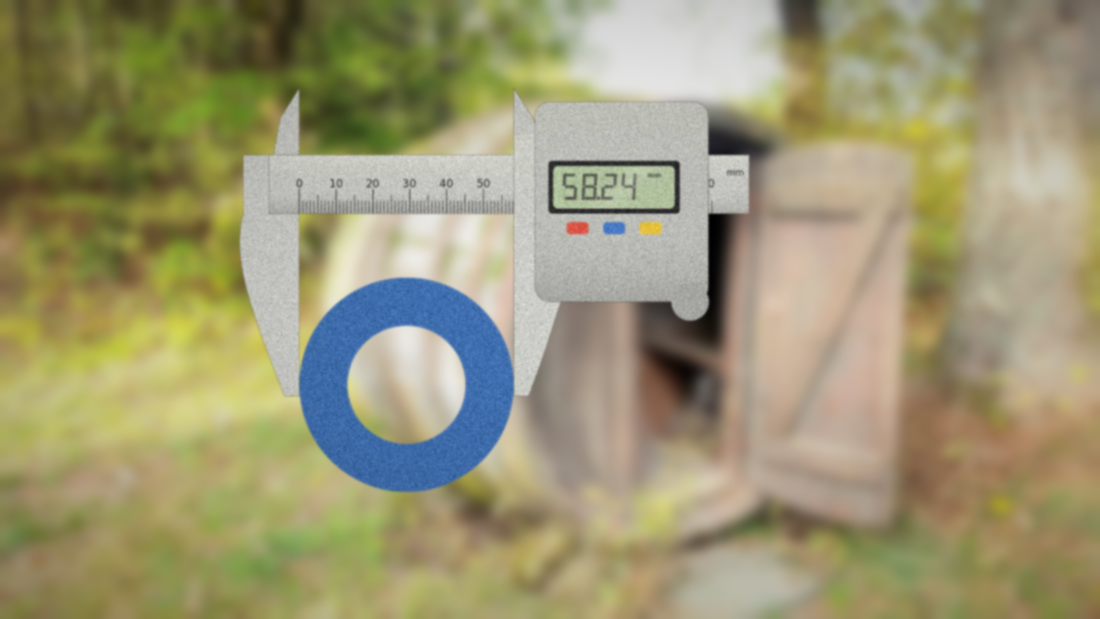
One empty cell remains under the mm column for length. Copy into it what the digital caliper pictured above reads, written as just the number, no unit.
58.24
